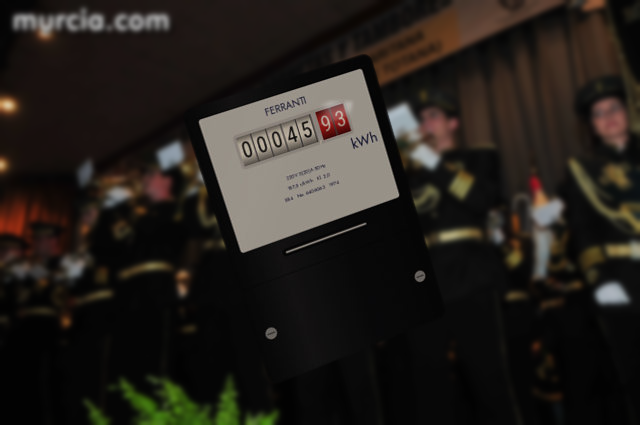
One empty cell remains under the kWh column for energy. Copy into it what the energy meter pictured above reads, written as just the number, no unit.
45.93
